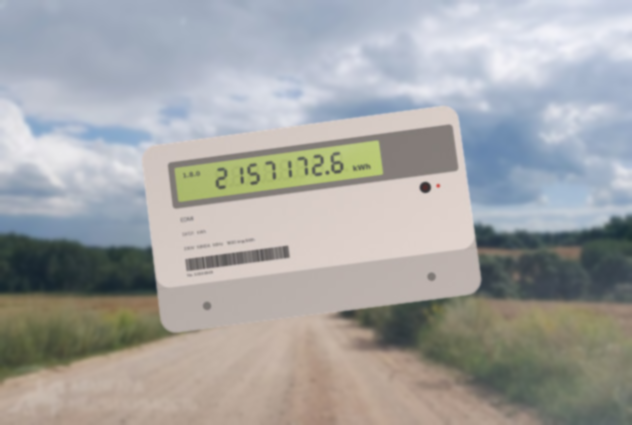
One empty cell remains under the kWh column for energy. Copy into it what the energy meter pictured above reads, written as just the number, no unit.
2157172.6
